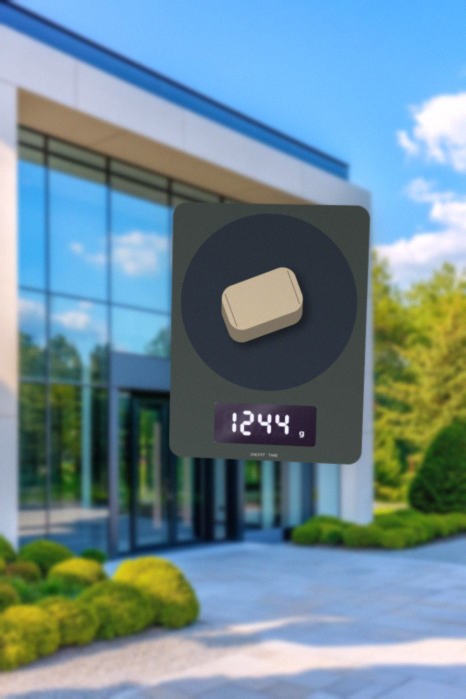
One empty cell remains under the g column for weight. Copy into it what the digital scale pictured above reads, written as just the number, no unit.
1244
